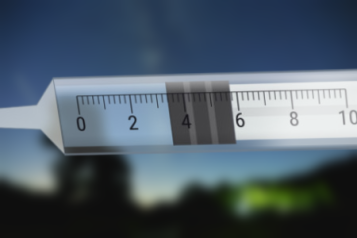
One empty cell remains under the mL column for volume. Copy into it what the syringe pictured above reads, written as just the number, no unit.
3.4
